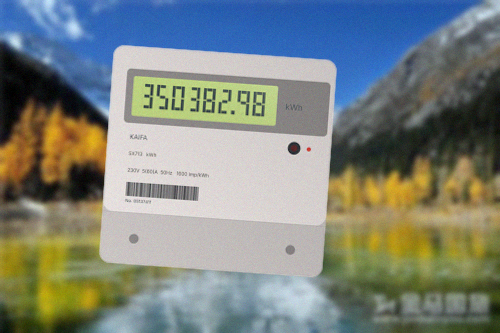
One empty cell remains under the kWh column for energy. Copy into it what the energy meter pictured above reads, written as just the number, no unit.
350382.98
